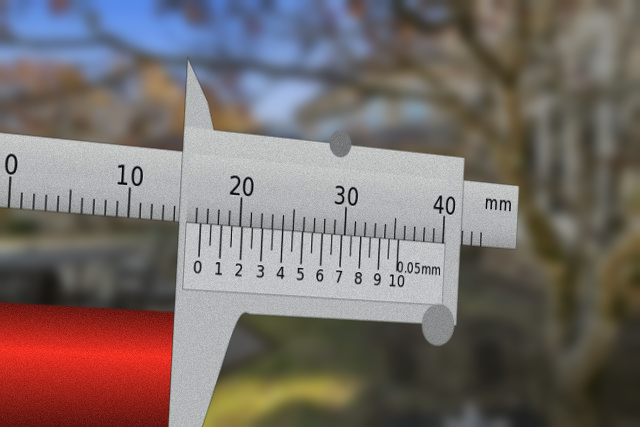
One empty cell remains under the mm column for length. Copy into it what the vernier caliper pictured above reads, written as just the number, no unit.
16.4
